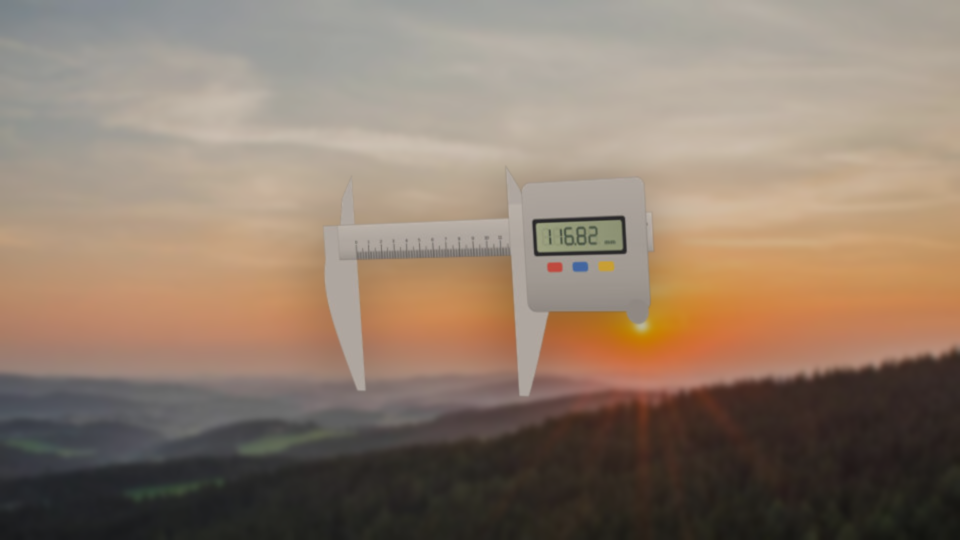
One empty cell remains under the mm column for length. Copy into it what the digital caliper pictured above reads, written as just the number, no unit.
116.82
